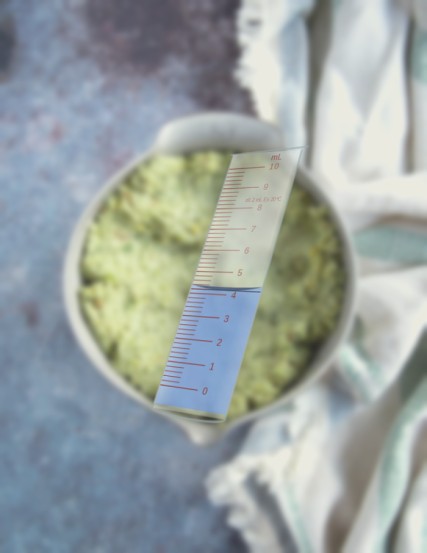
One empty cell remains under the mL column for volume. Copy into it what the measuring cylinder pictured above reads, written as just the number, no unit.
4.2
